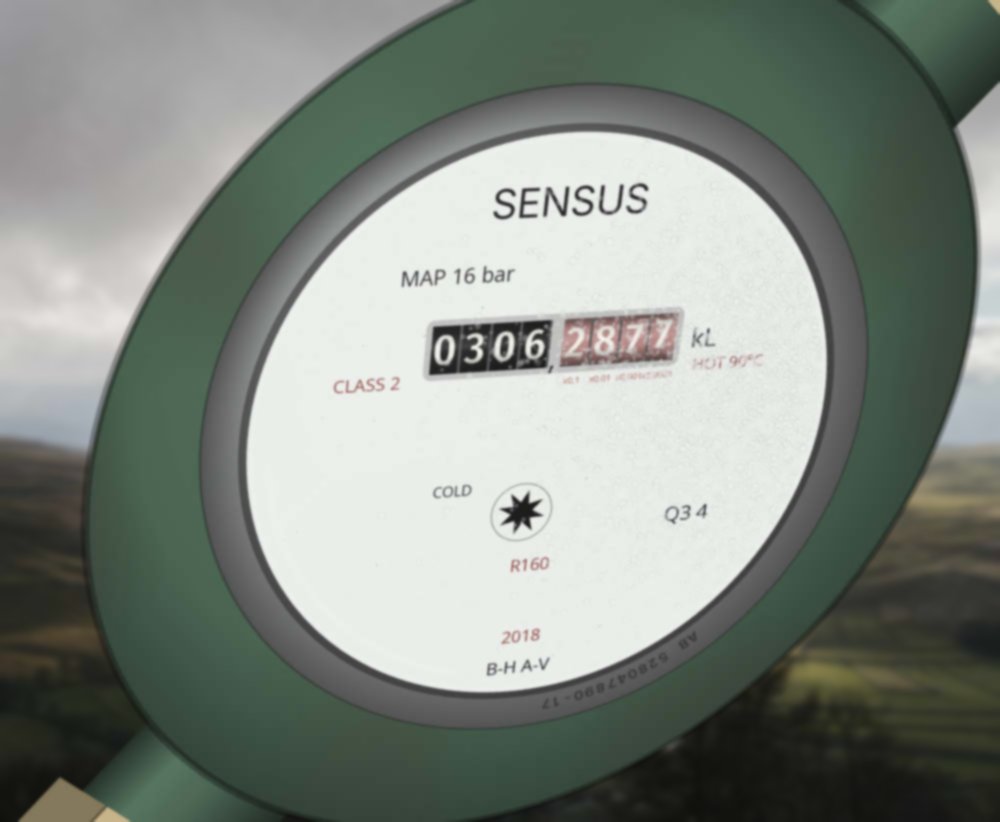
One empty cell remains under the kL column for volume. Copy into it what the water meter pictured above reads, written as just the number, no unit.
306.2877
